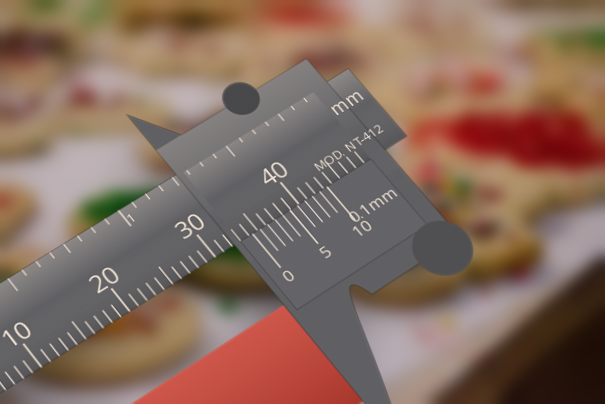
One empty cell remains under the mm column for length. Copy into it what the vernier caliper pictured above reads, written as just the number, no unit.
34.4
